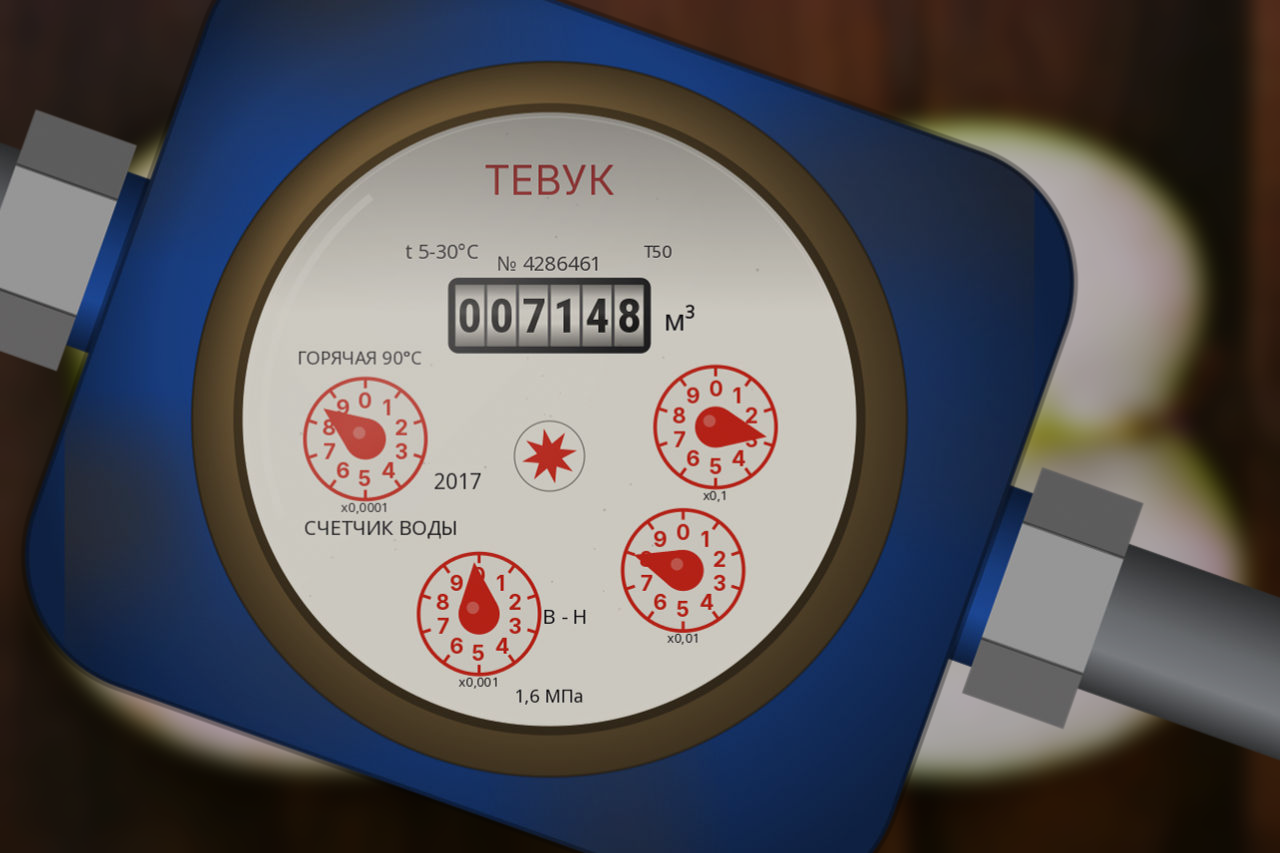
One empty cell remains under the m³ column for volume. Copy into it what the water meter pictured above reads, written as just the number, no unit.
7148.2798
